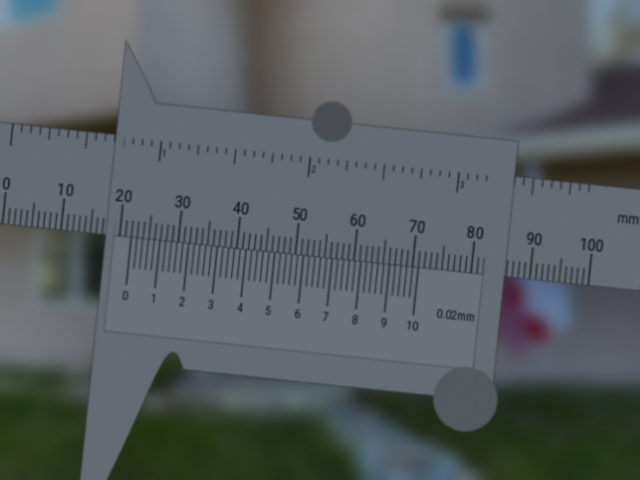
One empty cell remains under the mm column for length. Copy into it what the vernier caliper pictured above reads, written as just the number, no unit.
22.0
